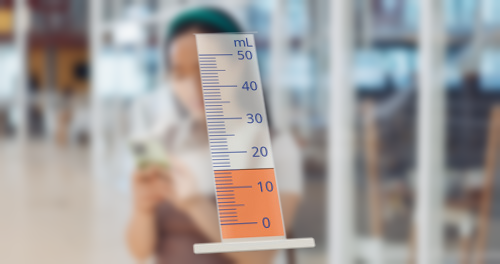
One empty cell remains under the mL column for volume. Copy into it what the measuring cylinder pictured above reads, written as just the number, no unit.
15
